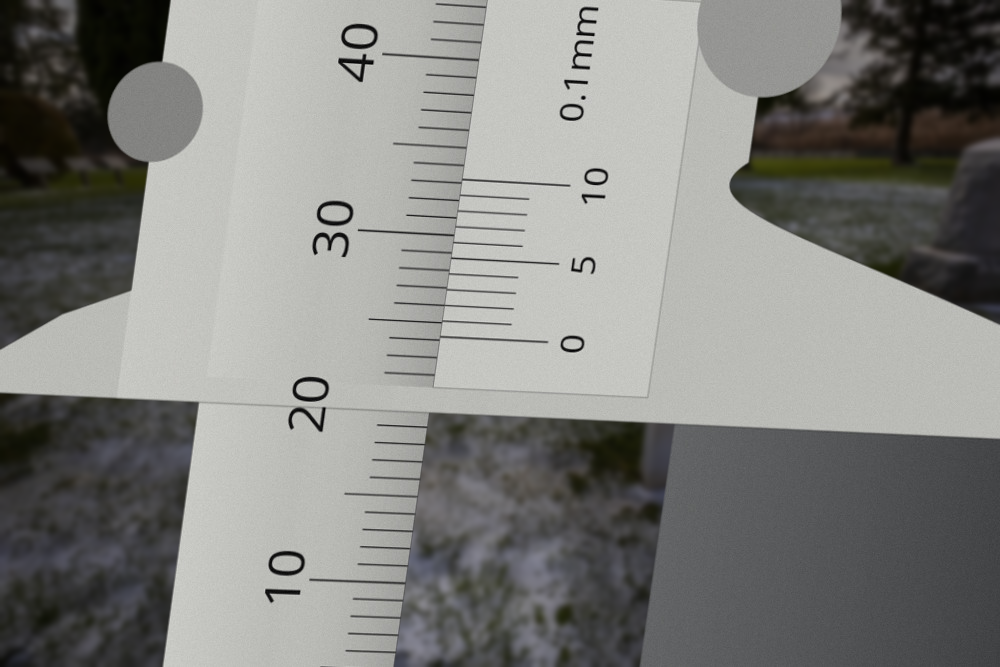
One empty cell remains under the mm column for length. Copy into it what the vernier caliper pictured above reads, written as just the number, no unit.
24.2
